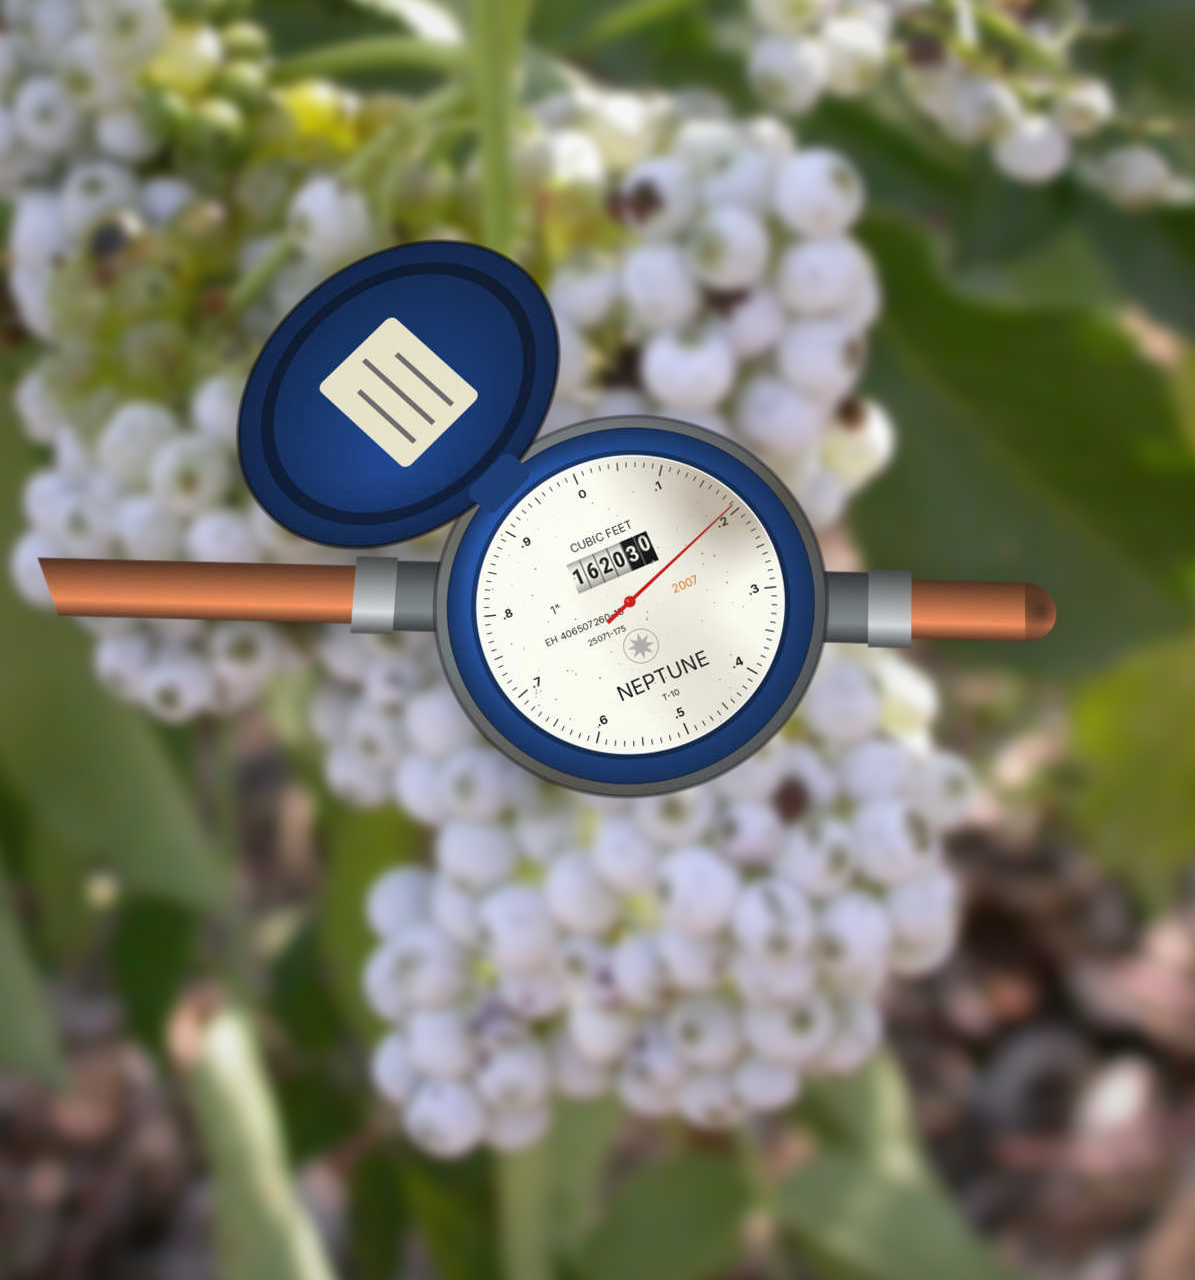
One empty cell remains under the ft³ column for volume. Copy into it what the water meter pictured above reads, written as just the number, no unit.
162030.19
